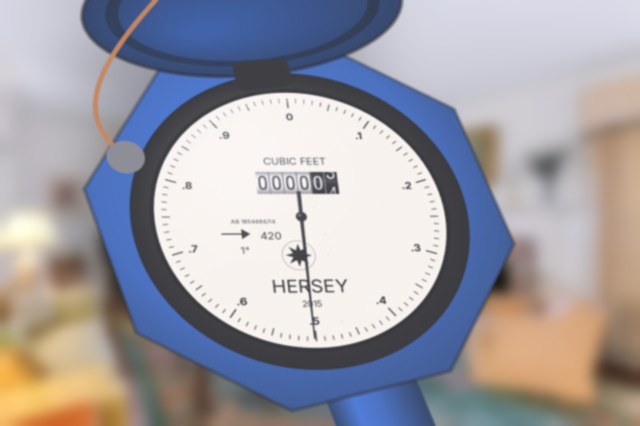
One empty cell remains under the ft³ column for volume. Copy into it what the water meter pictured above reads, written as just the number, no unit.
3.50
